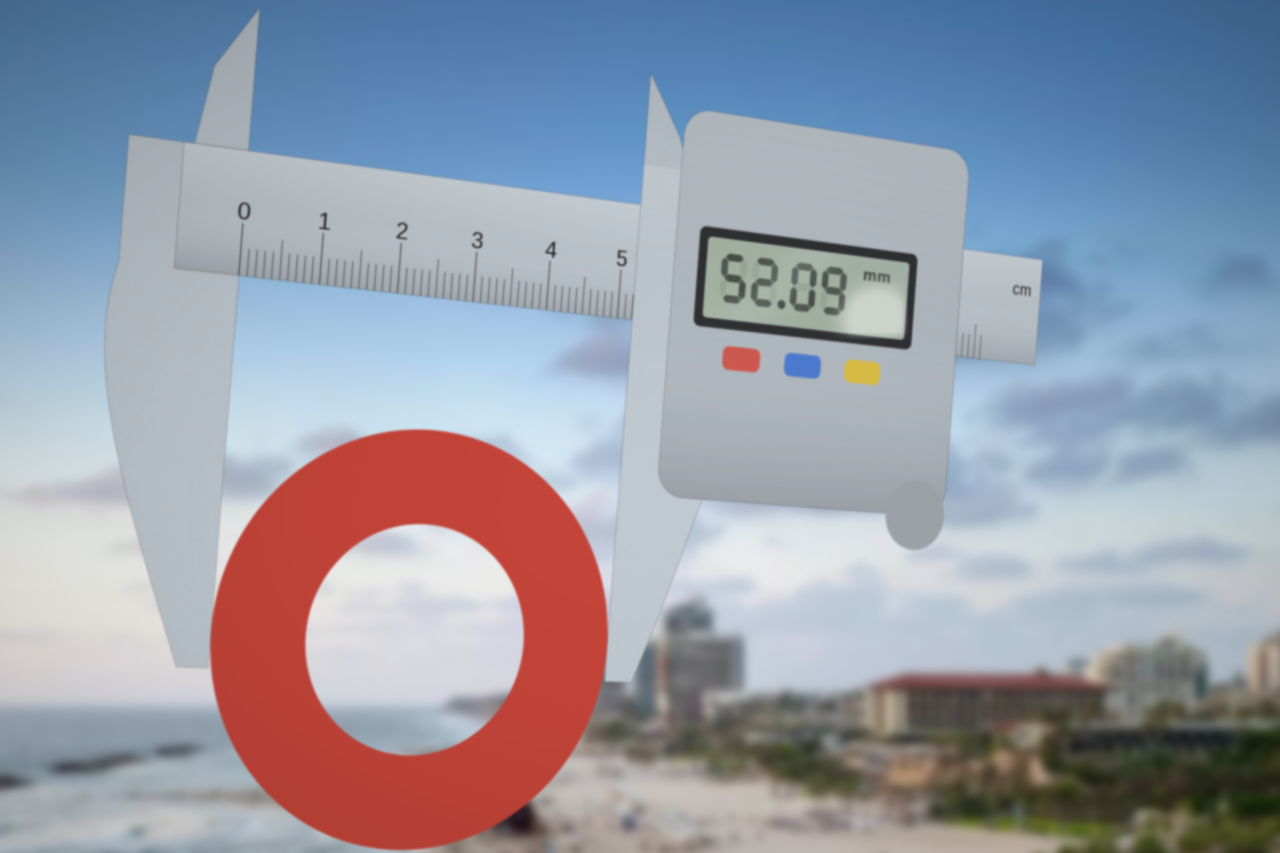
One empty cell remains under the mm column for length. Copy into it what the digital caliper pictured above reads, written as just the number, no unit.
52.09
